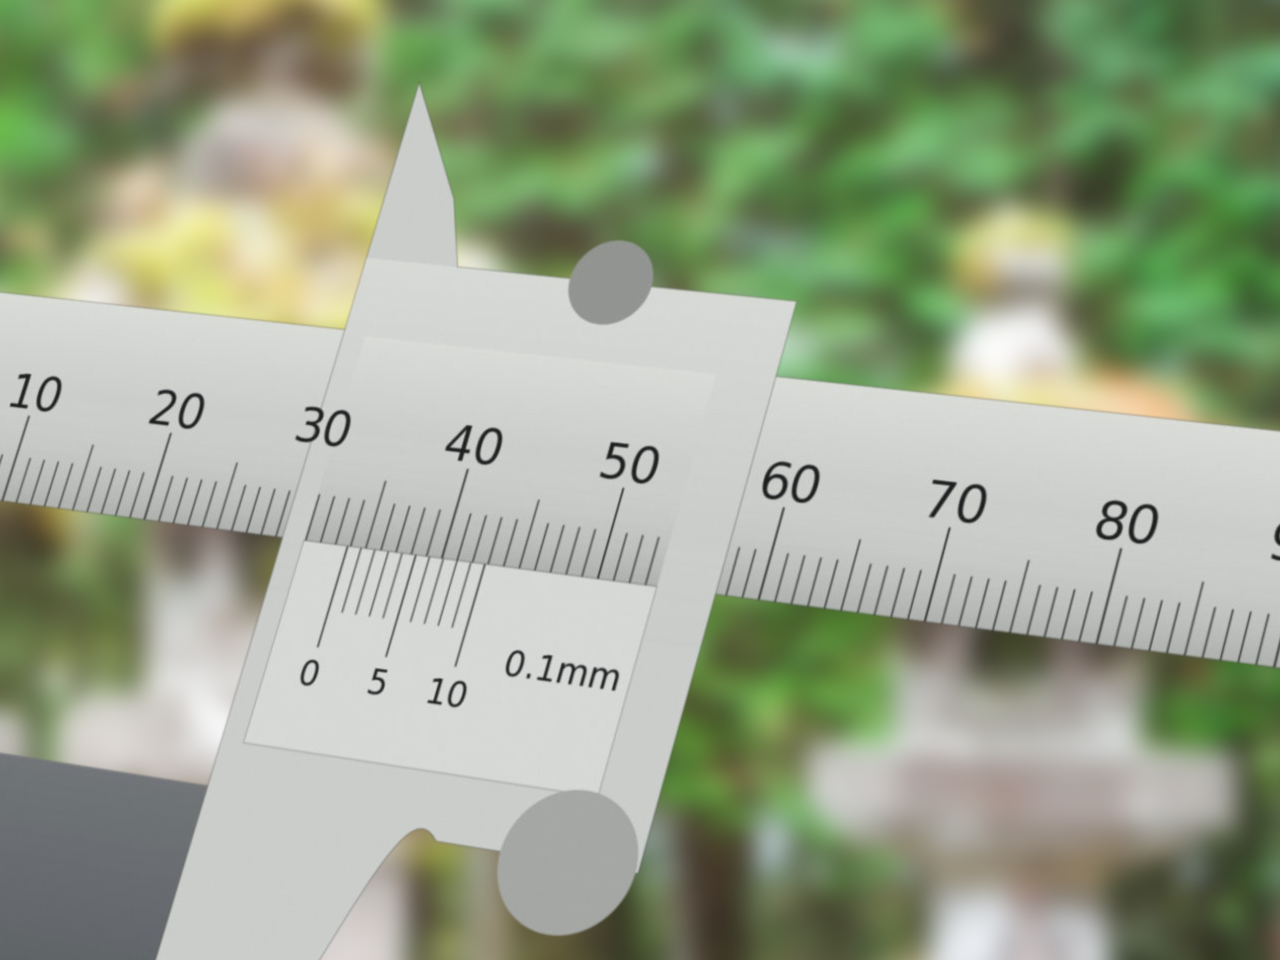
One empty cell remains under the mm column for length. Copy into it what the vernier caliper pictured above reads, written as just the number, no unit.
33.8
